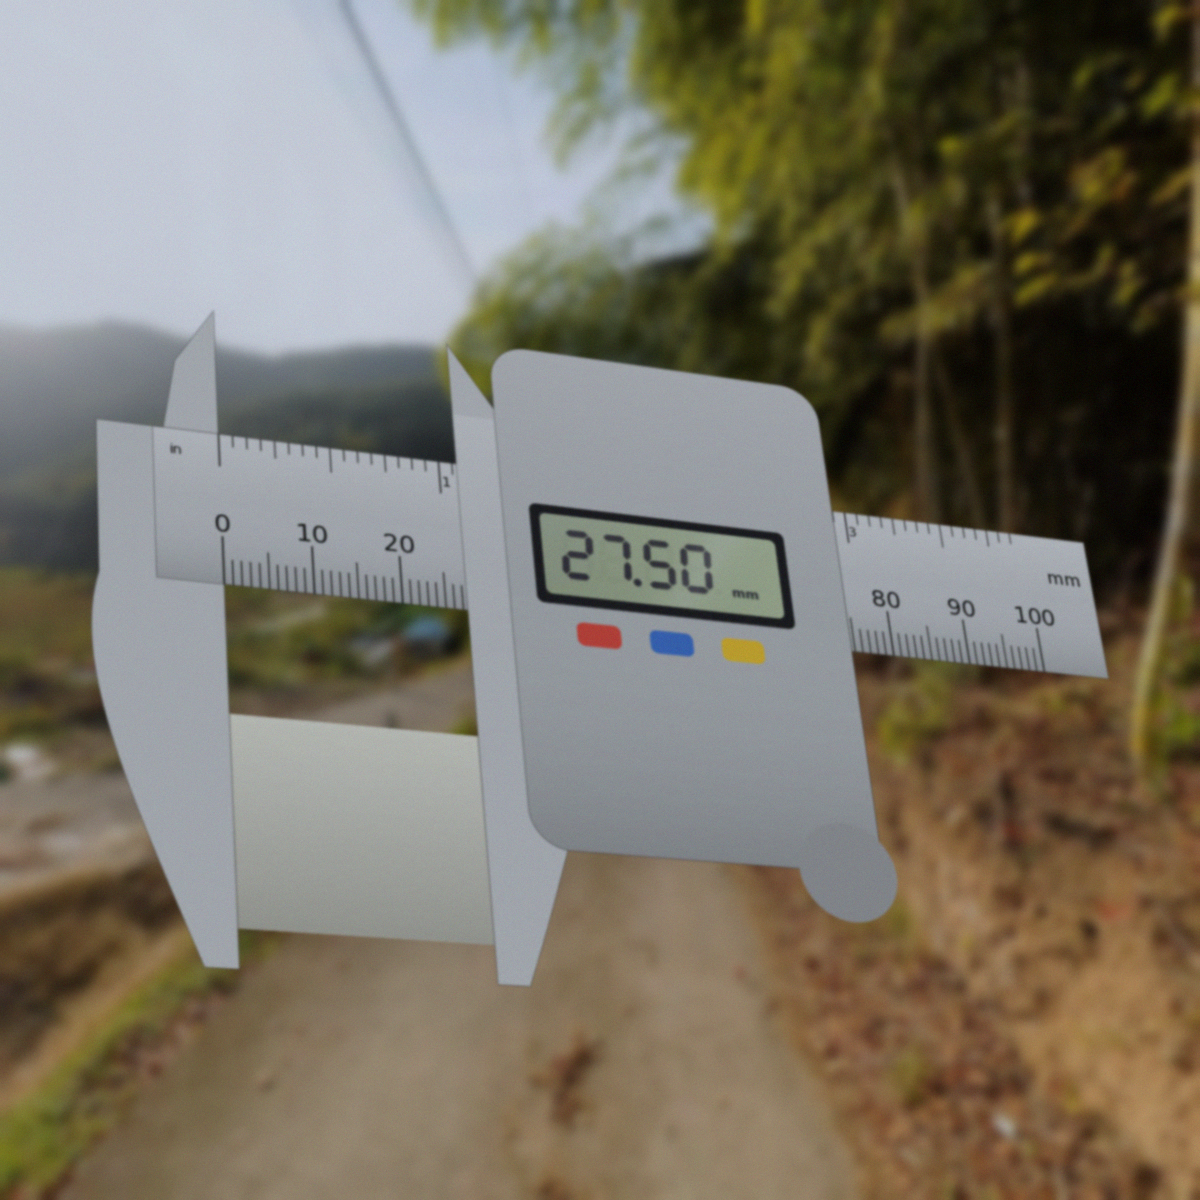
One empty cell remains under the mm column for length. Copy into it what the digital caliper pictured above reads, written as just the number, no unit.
27.50
